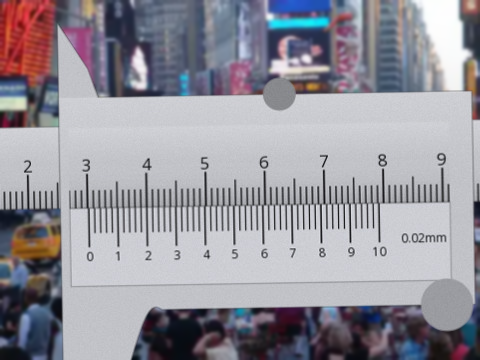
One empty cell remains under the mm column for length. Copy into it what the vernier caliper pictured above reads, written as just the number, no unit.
30.2
